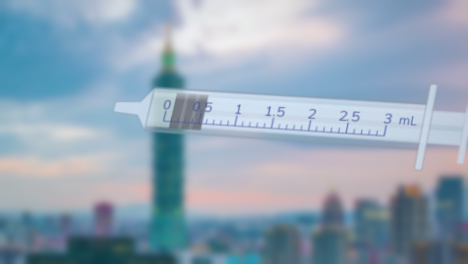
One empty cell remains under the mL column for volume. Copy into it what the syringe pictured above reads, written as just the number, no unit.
0.1
